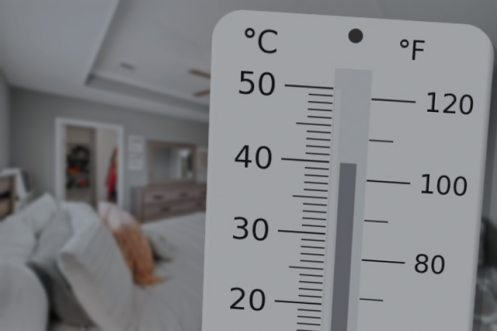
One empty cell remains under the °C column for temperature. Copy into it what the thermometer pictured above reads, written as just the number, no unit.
40
